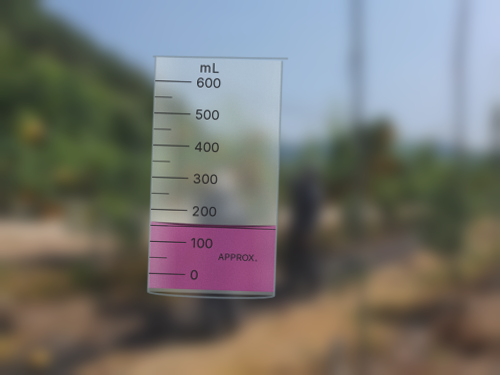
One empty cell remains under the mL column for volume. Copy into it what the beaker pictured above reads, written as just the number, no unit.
150
